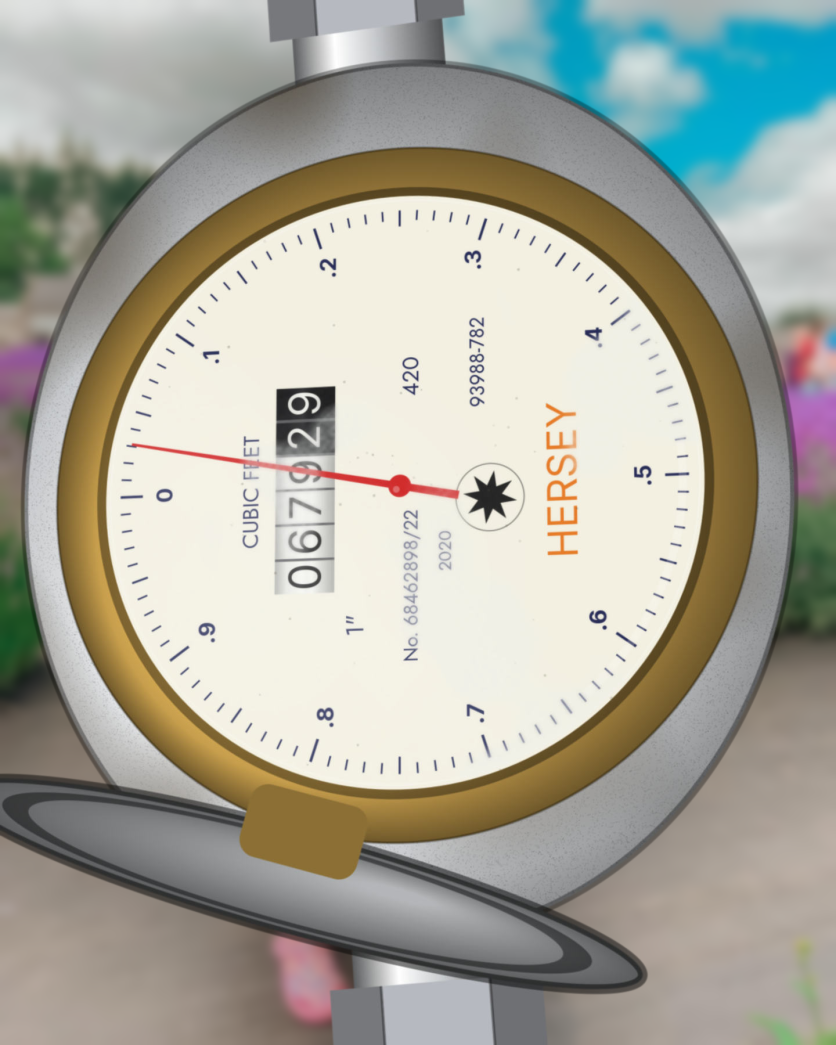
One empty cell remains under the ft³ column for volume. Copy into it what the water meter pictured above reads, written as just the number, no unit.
67929.03
